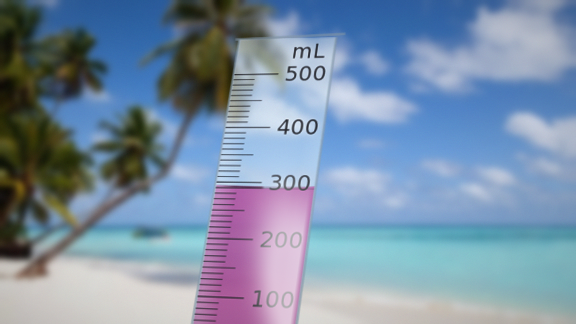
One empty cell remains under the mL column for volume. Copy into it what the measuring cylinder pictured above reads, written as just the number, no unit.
290
